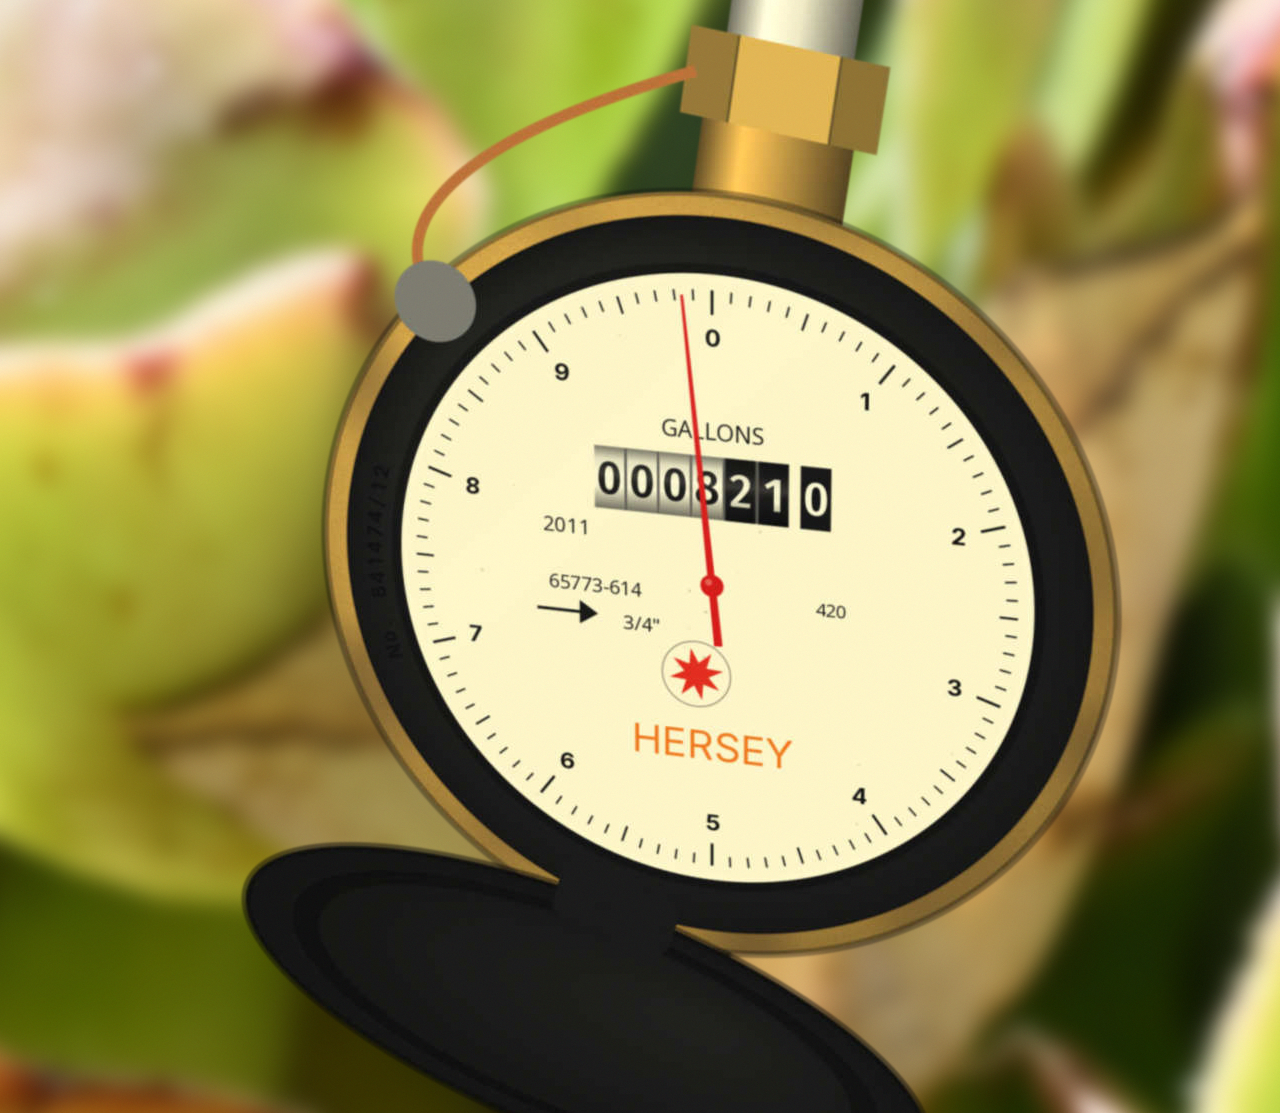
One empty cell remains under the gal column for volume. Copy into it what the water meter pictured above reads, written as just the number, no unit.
8209.8
